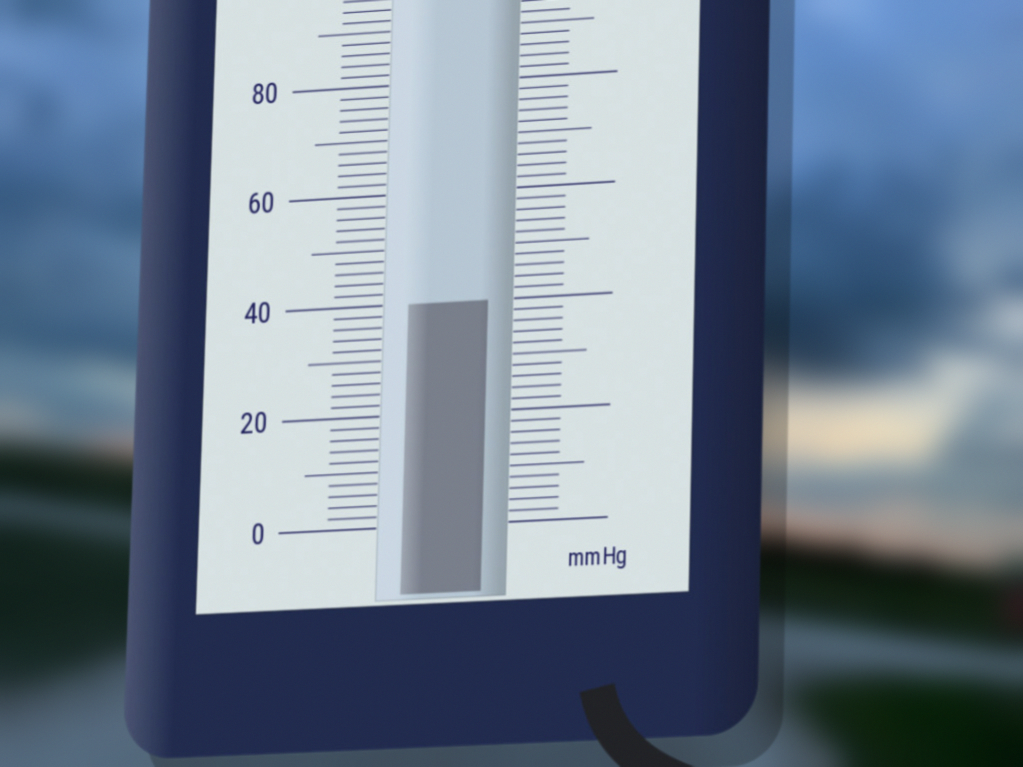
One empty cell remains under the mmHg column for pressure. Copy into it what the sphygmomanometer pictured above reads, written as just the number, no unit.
40
